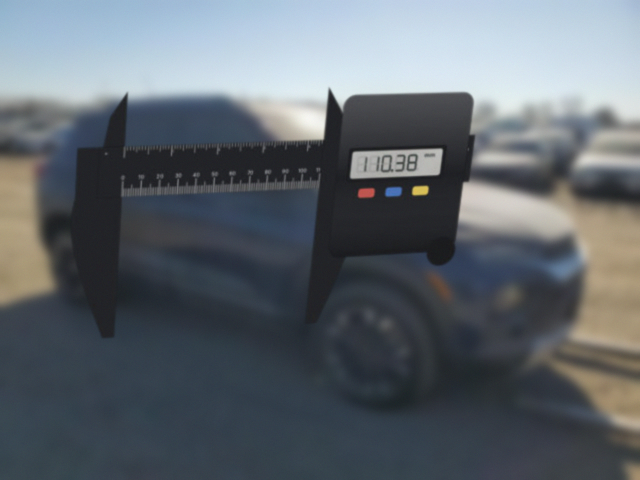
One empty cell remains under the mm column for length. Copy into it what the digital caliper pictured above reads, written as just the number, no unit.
110.38
